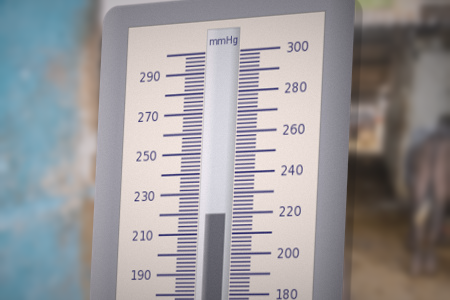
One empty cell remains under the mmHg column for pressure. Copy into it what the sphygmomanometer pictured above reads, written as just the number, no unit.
220
